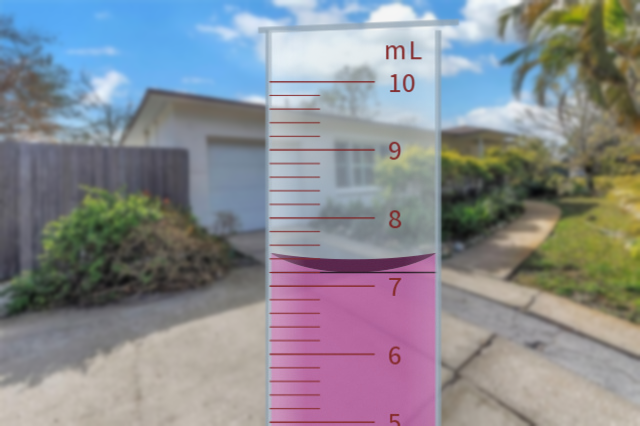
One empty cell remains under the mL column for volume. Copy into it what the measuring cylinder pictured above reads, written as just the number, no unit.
7.2
